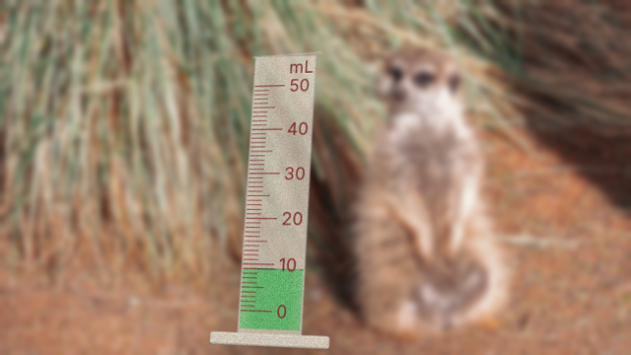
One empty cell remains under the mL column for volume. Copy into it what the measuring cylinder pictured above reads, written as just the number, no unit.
9
